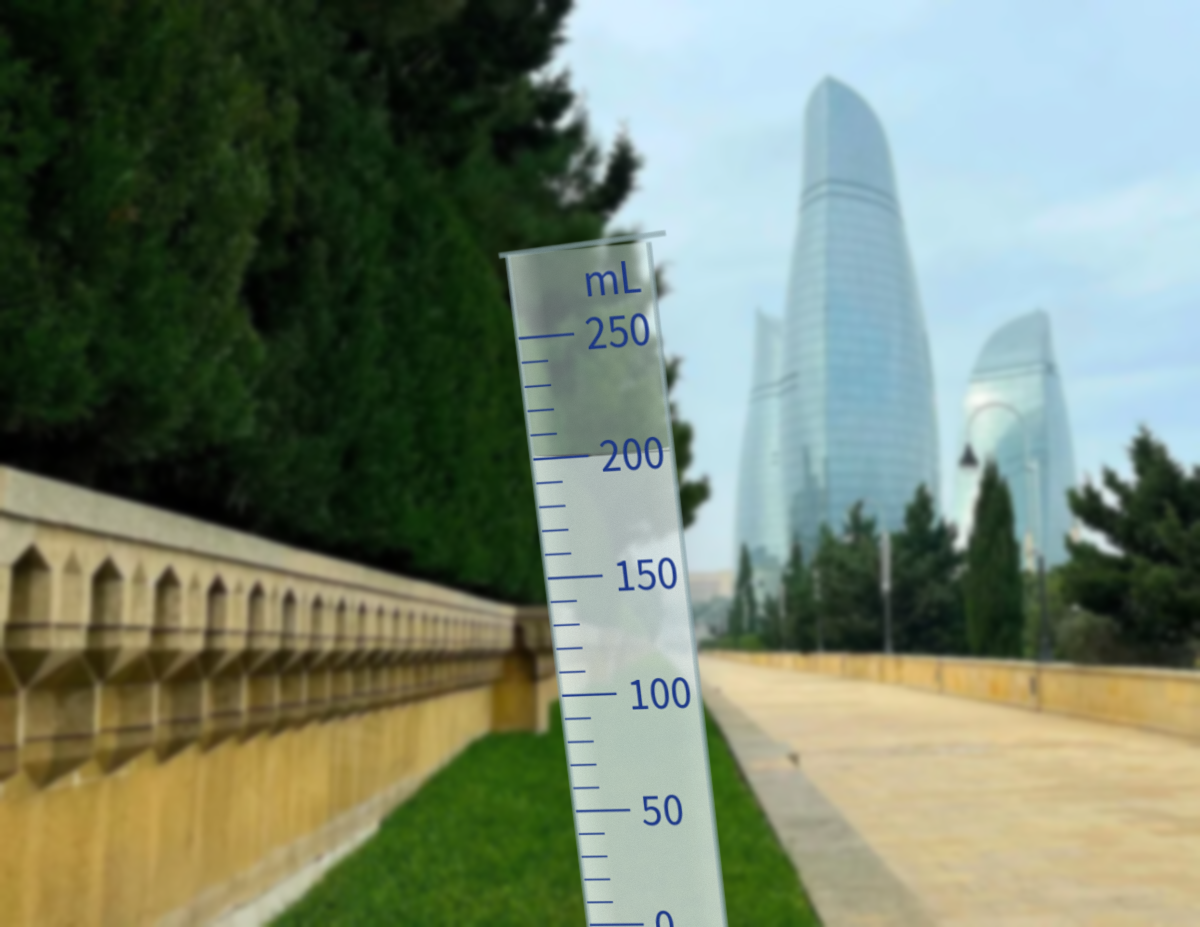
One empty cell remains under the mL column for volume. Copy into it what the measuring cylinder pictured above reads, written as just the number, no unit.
200
